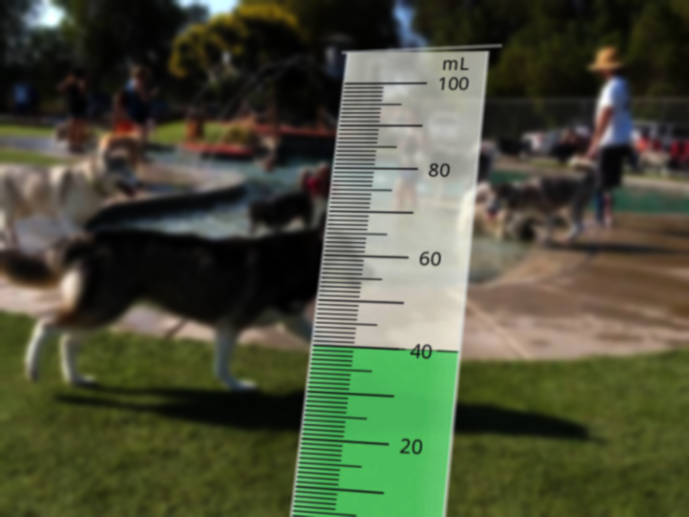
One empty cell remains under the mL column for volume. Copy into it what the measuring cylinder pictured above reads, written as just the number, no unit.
40
